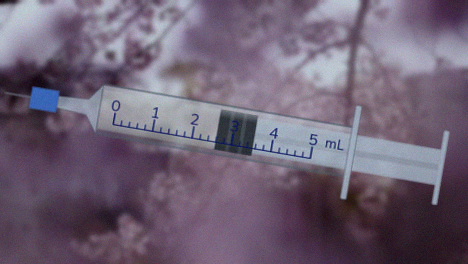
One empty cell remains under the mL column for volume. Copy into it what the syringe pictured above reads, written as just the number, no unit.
2.6
